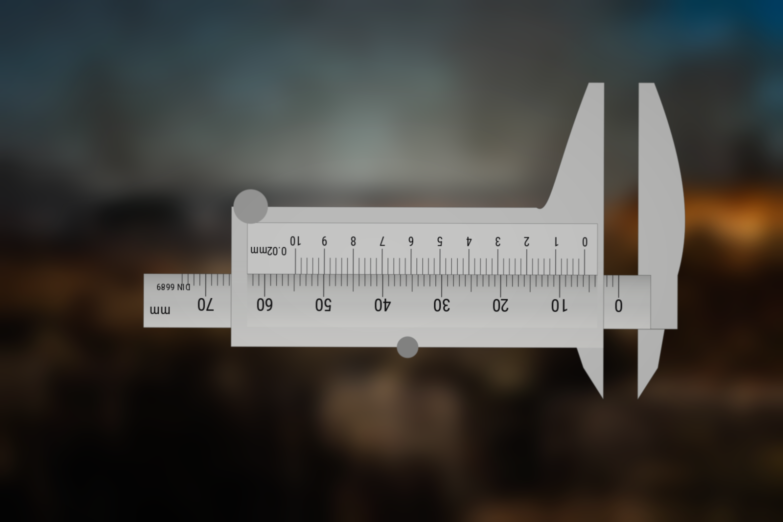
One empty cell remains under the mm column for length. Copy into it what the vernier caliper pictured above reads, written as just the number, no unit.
5.8
